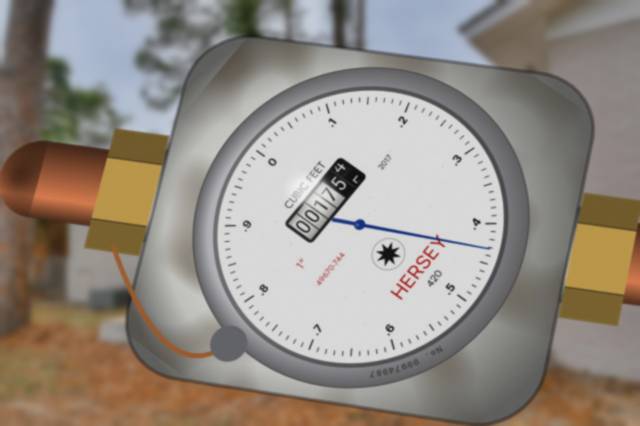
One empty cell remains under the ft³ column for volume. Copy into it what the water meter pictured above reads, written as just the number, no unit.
1754.43
